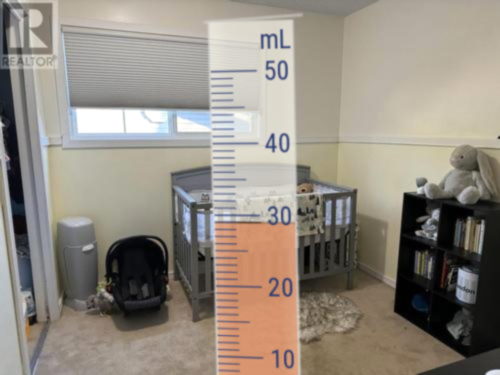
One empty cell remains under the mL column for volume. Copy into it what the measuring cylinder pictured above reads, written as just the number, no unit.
29
